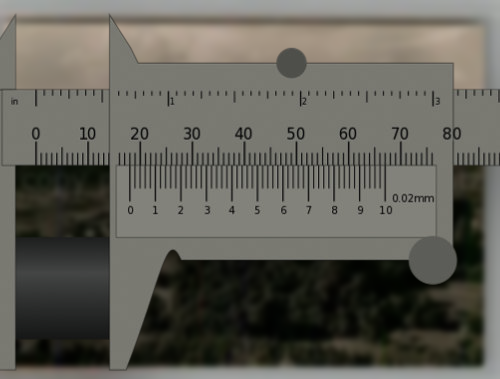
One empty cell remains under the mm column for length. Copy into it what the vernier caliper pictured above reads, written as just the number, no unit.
18.0
